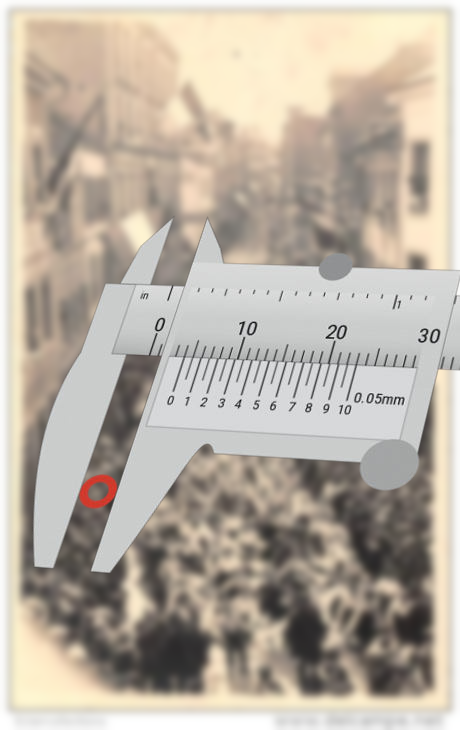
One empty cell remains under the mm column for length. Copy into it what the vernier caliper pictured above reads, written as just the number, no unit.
4.0
